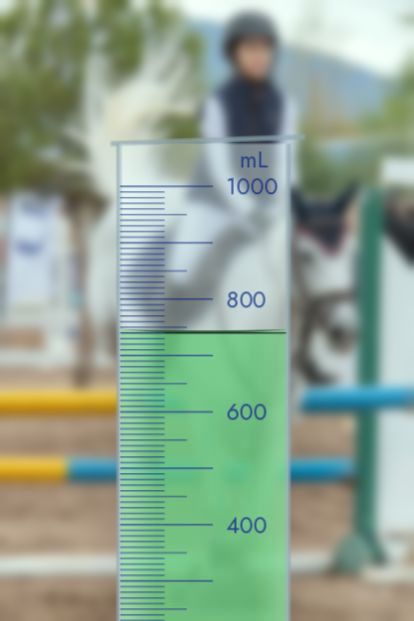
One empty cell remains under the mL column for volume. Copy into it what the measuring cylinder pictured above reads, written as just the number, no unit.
740
